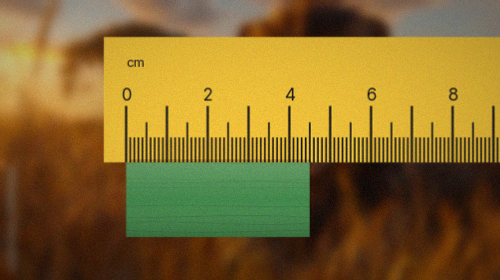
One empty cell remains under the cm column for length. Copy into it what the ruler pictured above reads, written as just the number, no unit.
4.5
